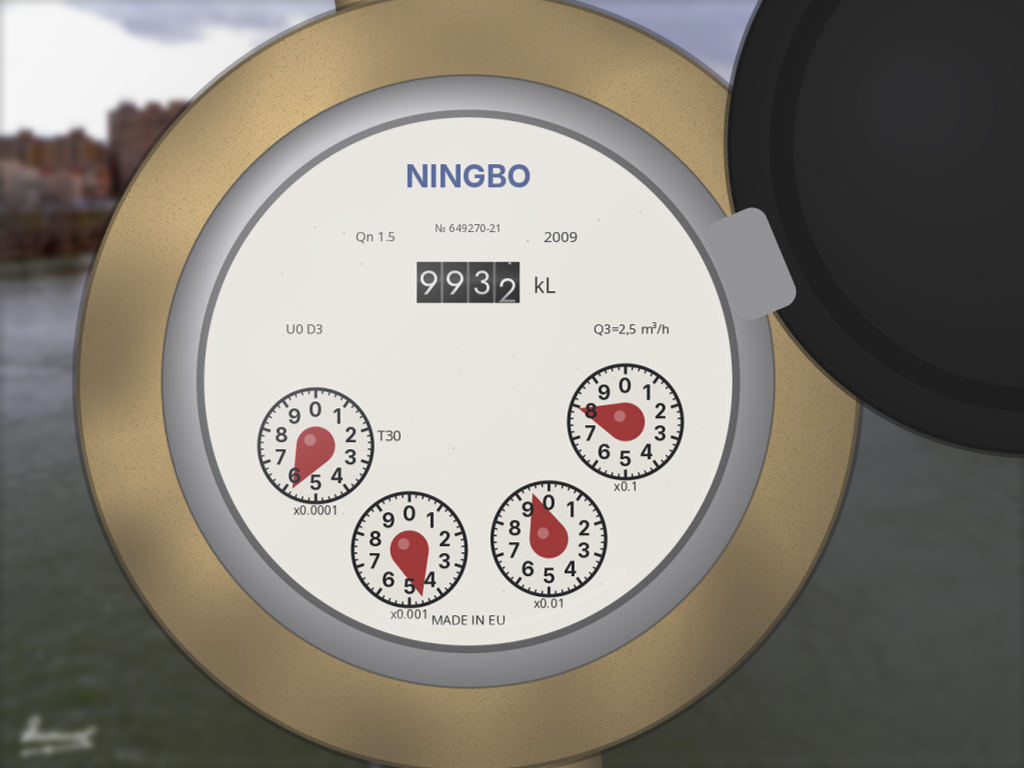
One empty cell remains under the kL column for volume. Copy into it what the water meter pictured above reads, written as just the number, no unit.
9931.7945
